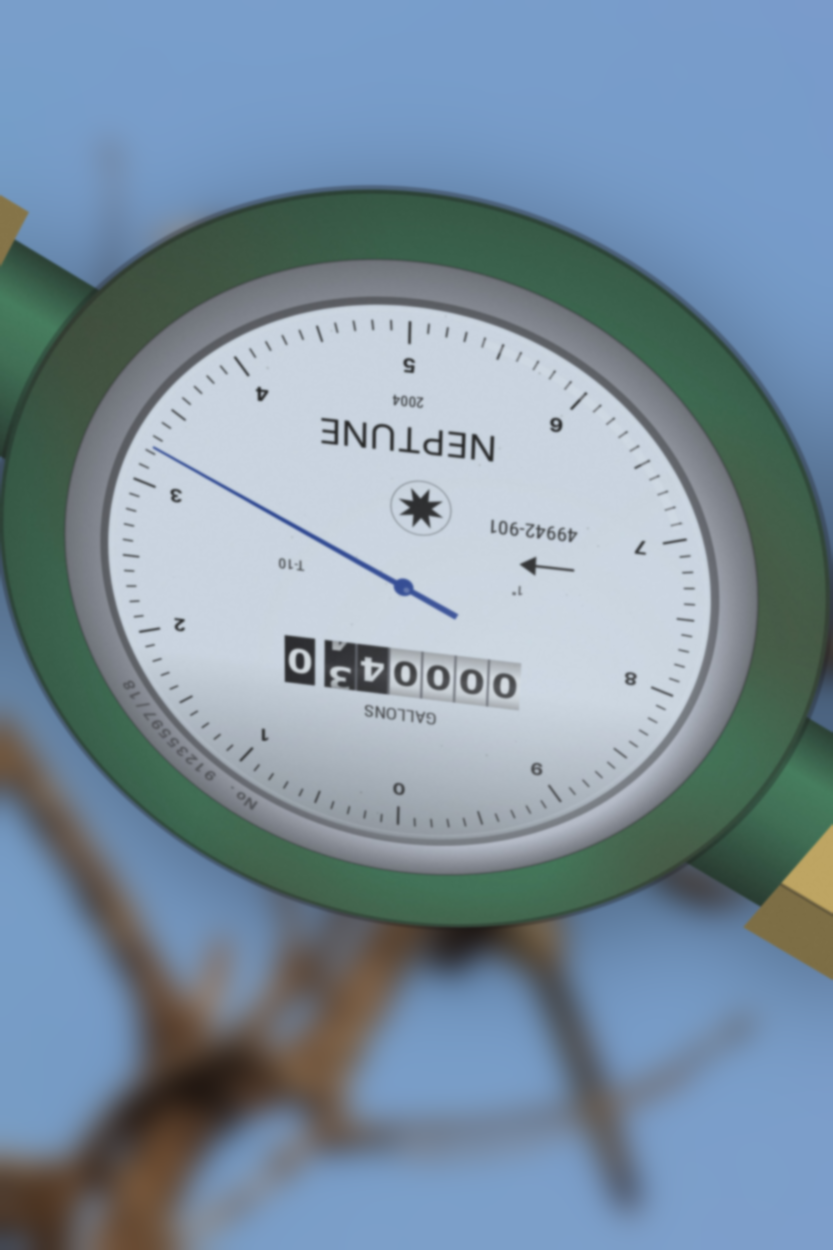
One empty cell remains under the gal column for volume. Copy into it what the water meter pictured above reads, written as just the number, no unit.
433.2
